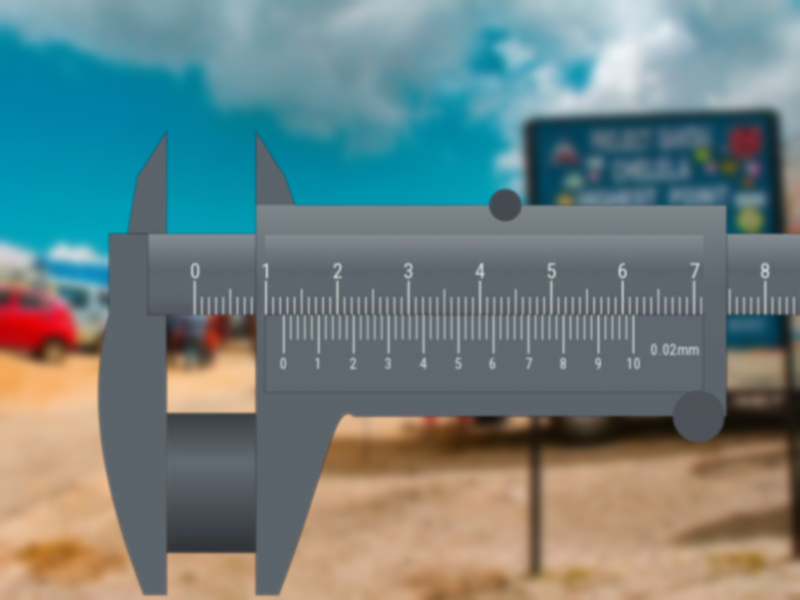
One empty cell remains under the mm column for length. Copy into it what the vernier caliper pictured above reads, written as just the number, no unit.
12.5
